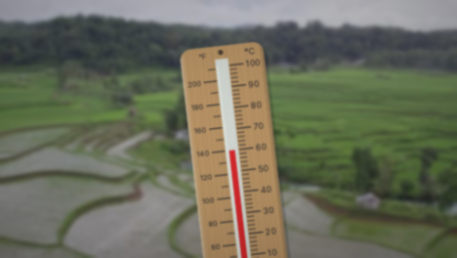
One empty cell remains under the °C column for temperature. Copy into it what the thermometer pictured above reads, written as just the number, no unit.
60
